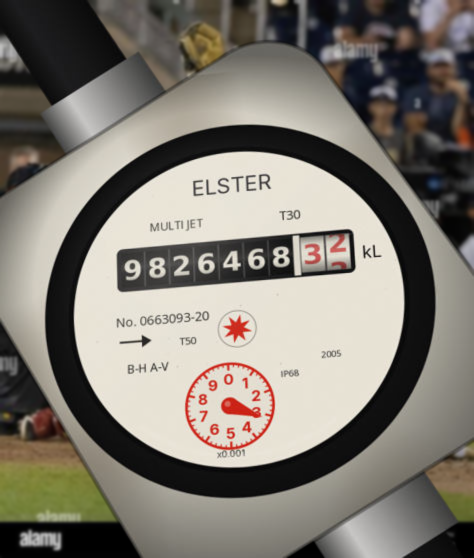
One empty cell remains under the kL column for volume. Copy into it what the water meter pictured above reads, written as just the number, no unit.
9826468.323
